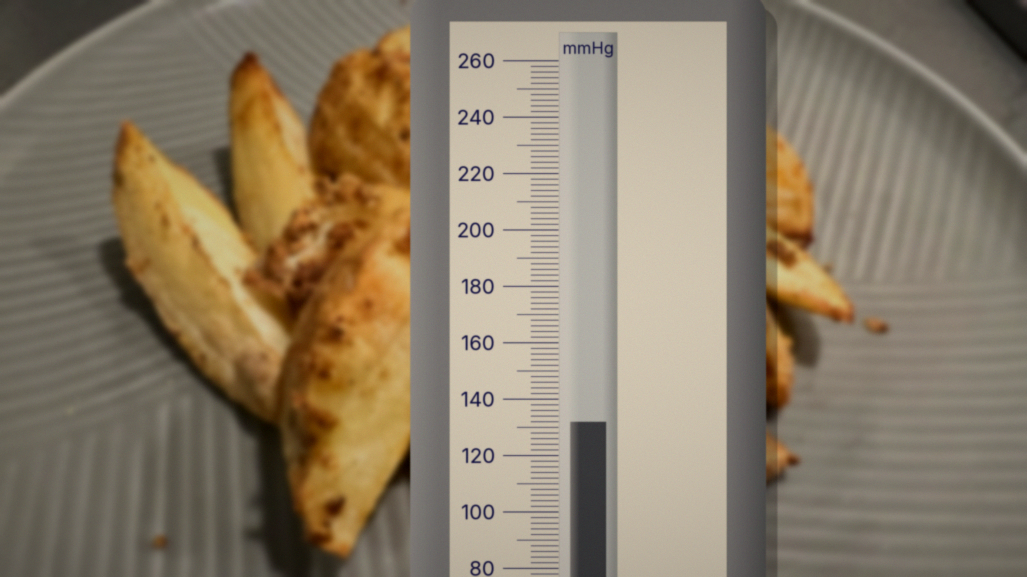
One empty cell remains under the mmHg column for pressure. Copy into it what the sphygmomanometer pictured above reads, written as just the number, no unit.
132
